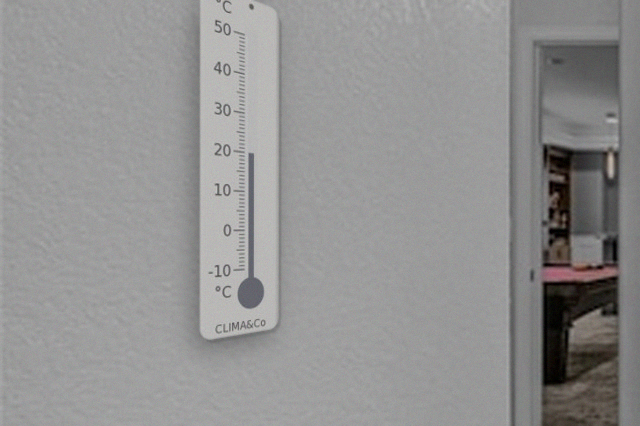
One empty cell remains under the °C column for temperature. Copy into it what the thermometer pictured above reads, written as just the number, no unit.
20
